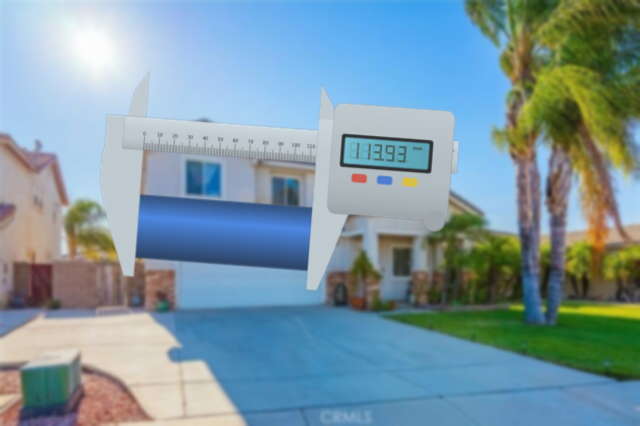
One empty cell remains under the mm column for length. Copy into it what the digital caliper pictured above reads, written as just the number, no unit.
113.93
